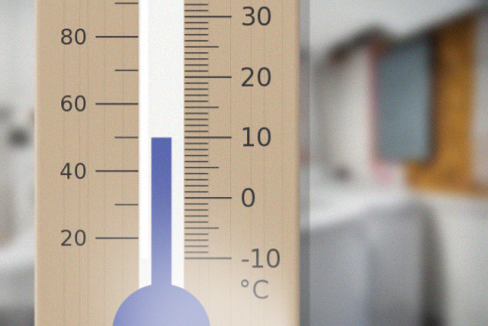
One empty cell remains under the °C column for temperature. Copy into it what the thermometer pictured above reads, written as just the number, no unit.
10
